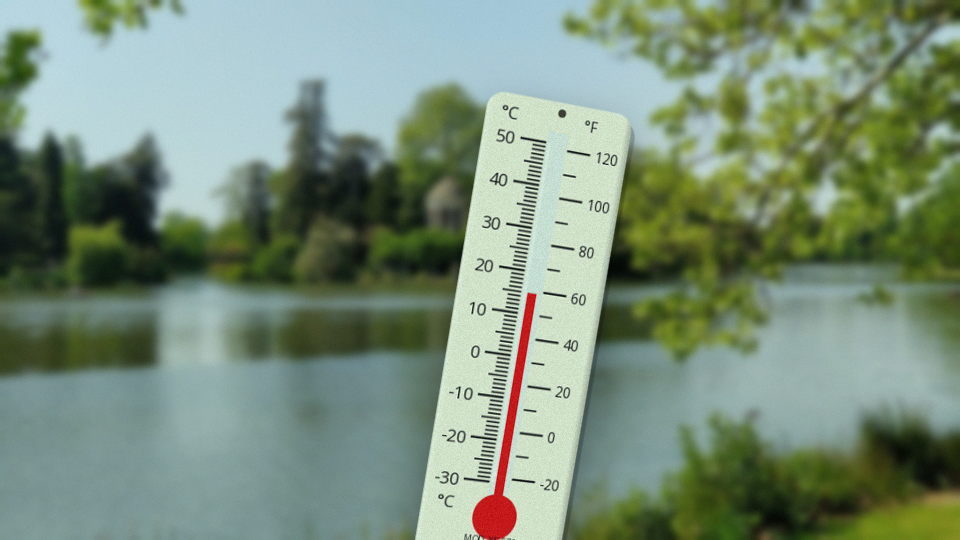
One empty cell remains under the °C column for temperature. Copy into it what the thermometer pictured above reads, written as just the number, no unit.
15
